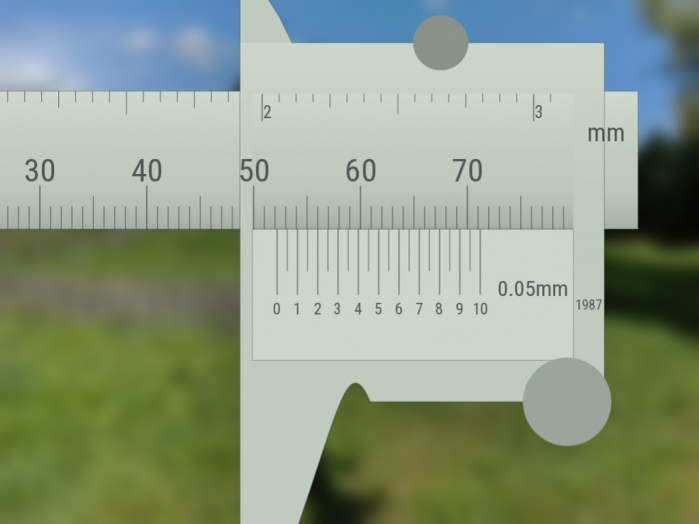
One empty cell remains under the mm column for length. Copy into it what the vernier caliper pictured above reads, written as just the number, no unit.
52.2
